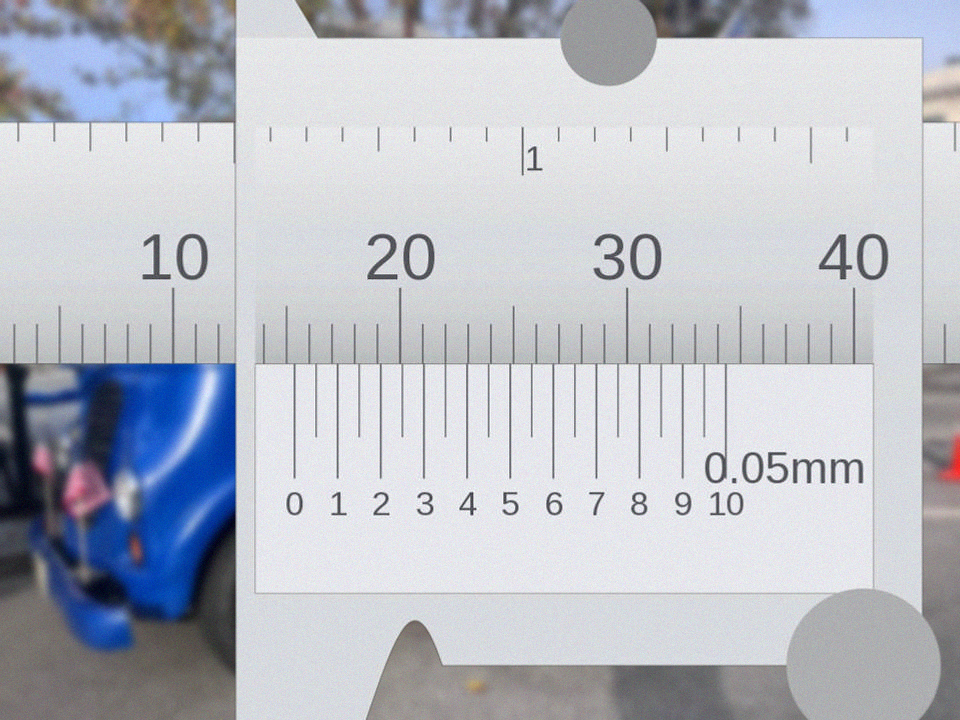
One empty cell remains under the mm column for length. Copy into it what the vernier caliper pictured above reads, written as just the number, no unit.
15.35
